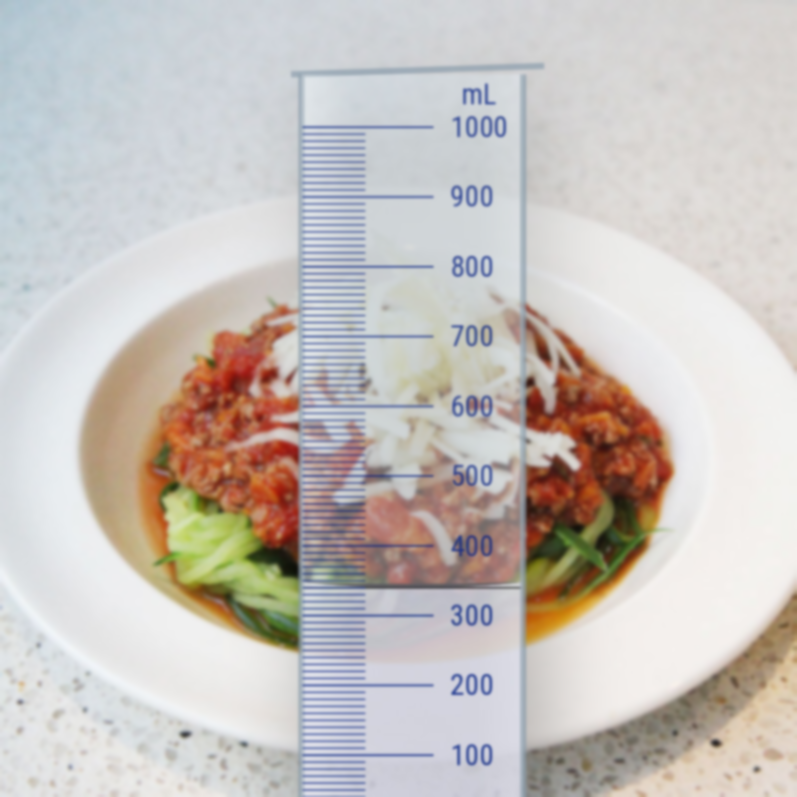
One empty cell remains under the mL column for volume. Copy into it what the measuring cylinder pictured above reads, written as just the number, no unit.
340
